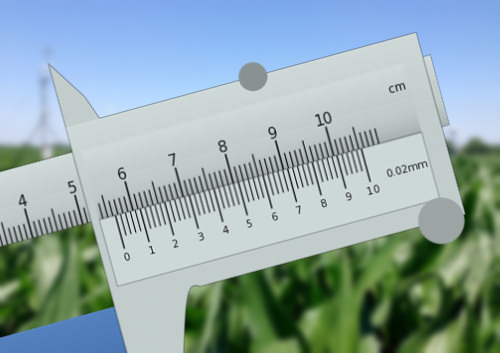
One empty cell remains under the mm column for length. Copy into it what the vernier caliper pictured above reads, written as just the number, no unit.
56.5
